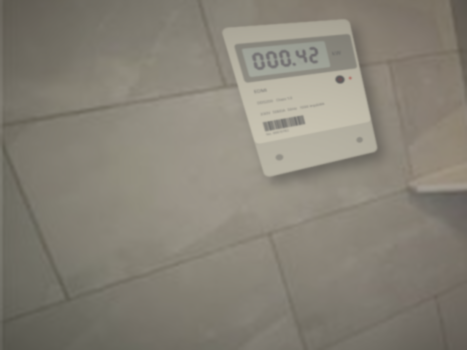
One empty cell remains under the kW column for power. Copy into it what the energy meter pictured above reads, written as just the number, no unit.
0.42
